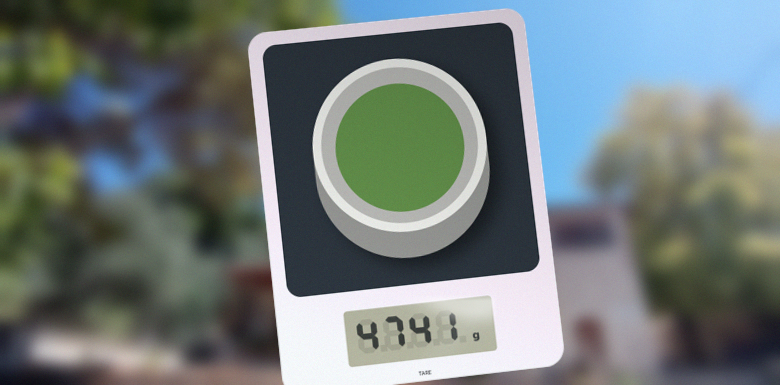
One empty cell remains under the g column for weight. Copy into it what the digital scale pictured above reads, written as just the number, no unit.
4741
